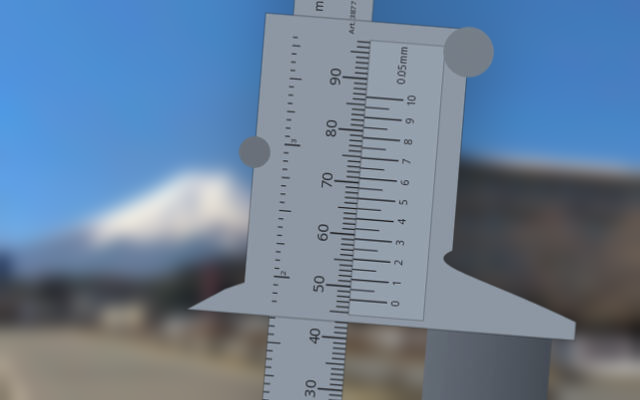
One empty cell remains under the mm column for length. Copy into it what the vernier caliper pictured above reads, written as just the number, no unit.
47.5
